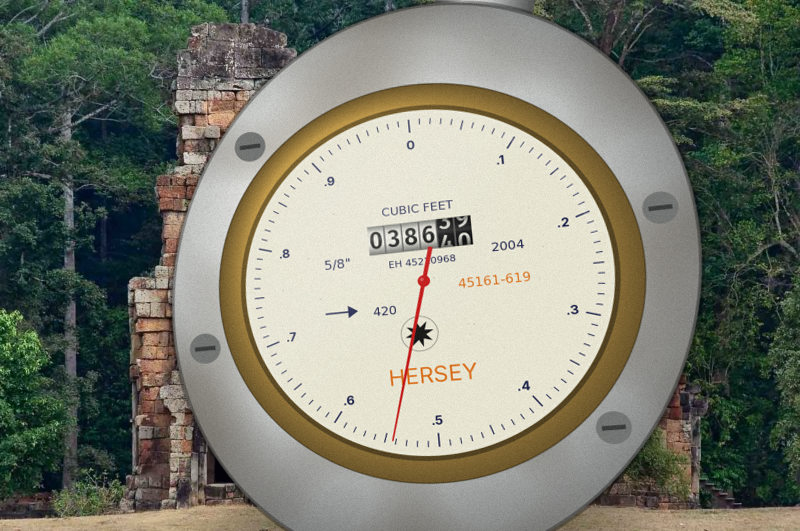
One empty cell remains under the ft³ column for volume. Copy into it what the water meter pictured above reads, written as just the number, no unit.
38639.54
